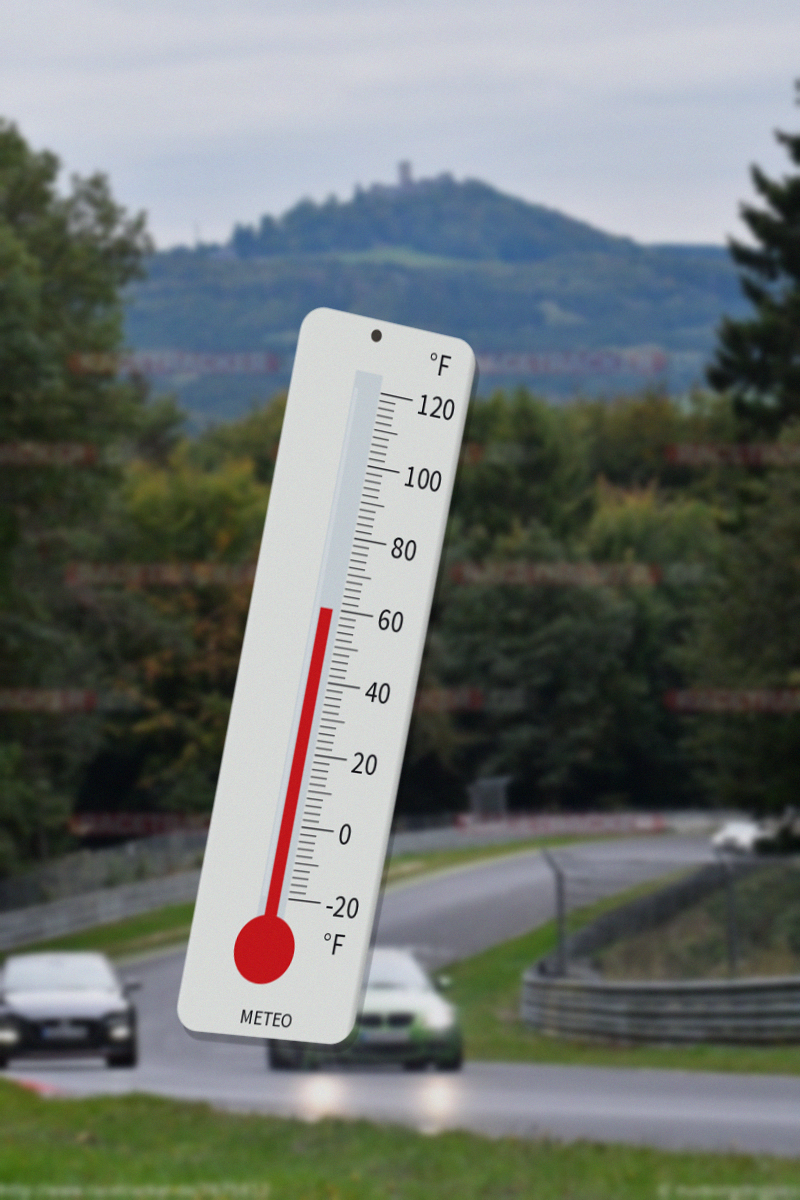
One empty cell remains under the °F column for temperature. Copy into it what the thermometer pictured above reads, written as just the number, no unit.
60
